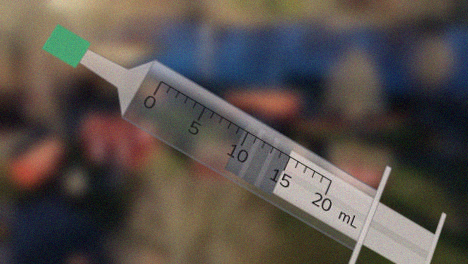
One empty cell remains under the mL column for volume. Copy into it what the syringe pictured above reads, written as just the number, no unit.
9.5
